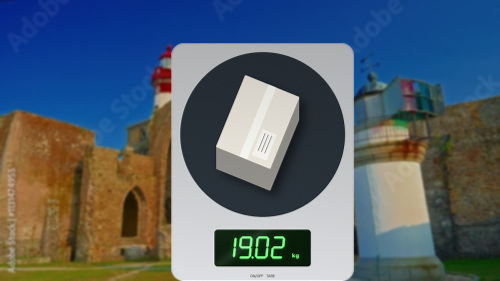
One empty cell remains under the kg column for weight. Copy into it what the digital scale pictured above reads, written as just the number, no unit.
19.02
